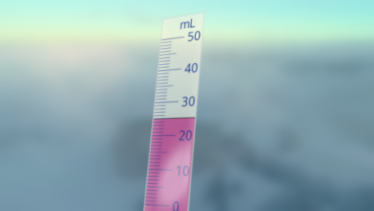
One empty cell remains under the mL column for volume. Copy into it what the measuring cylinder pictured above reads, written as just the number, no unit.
25
